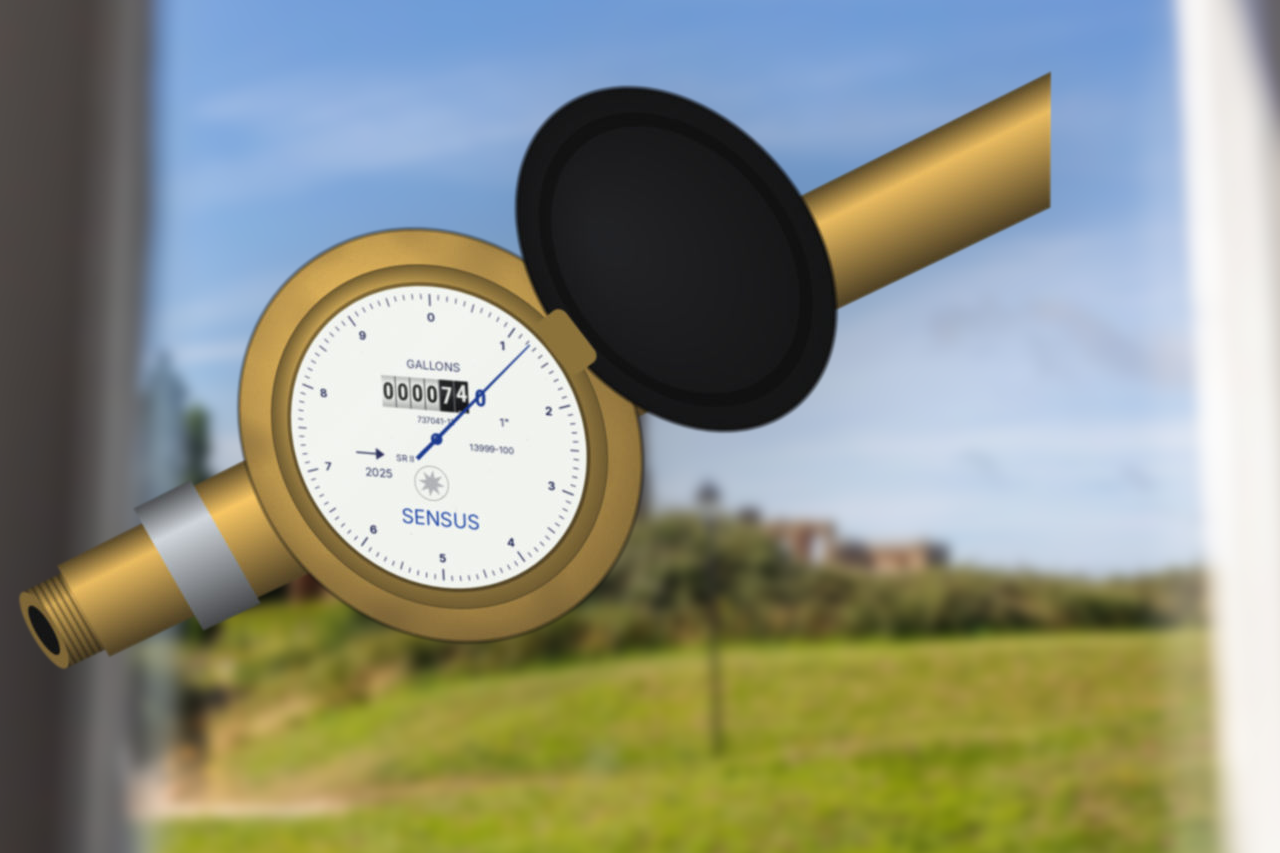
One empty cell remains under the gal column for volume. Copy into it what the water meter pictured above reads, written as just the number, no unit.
741.2
